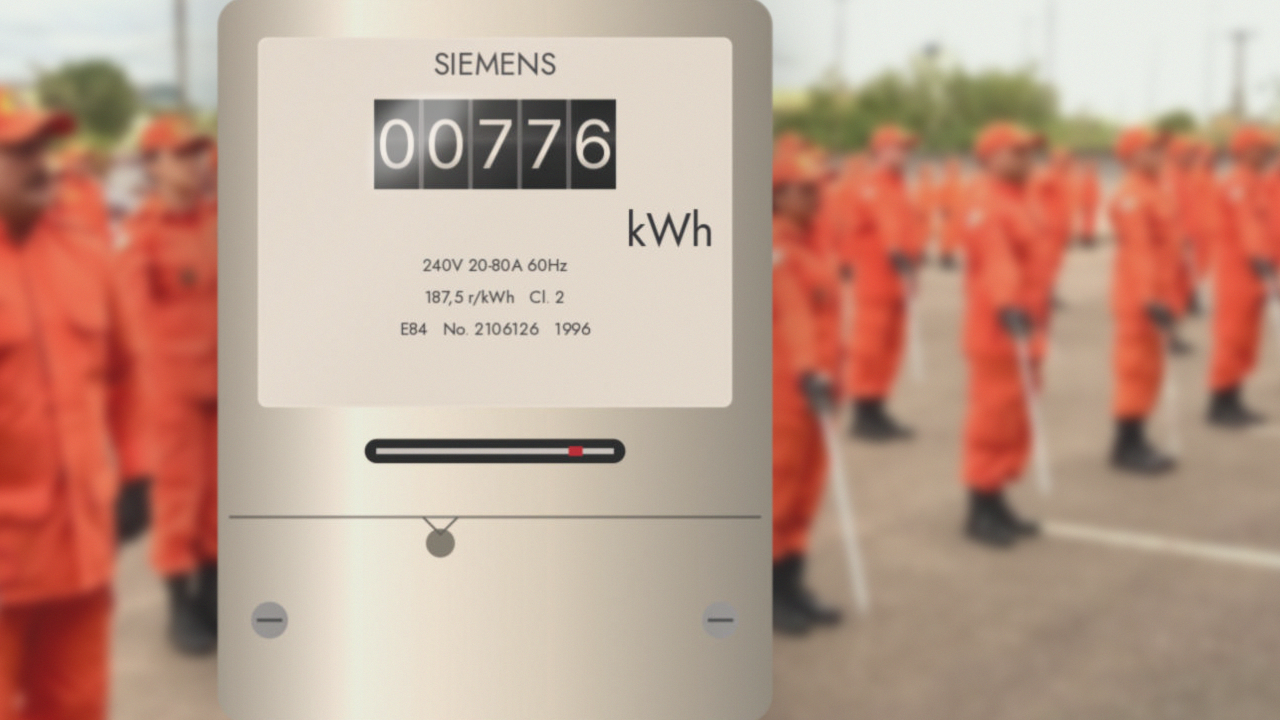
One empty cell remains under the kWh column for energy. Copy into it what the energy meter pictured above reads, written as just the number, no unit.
776
